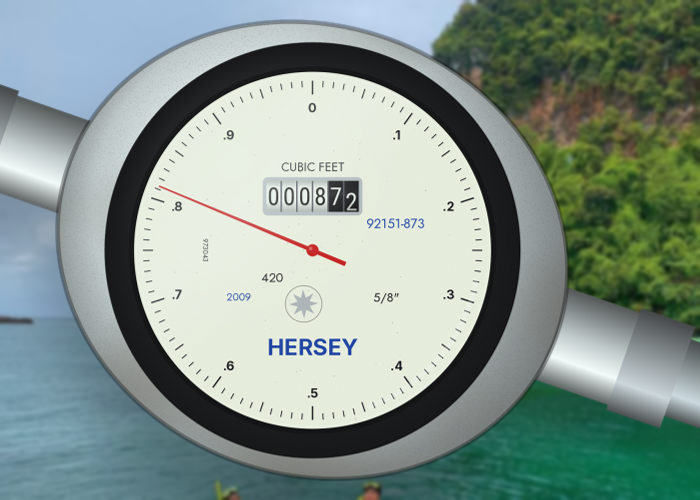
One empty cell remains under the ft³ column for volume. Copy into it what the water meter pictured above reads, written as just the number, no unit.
871.81
